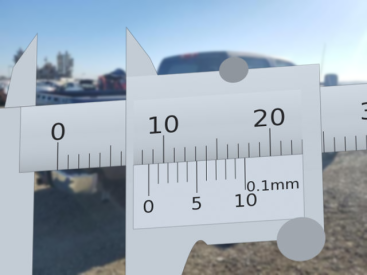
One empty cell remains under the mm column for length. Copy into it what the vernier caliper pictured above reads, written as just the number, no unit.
8.6
